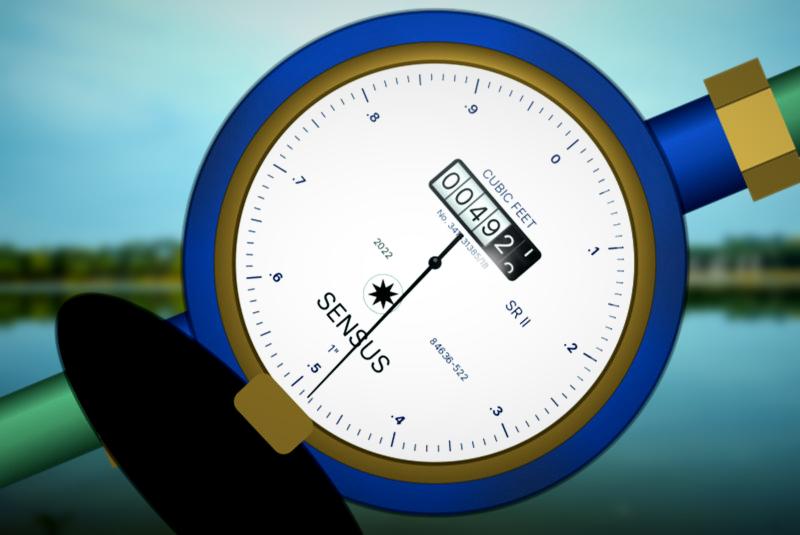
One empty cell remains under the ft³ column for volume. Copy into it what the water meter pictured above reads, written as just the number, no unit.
4921.48
